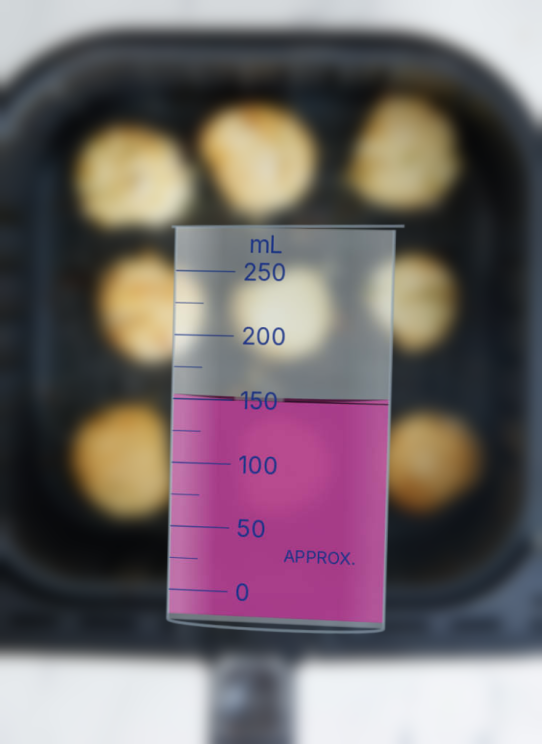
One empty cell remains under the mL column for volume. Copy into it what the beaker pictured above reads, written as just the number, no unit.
150
